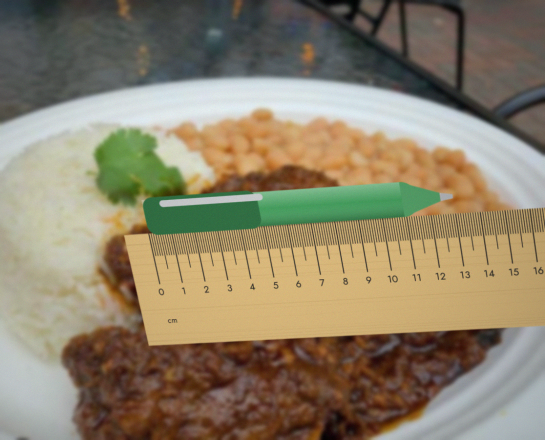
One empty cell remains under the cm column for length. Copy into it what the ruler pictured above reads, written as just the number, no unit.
13
